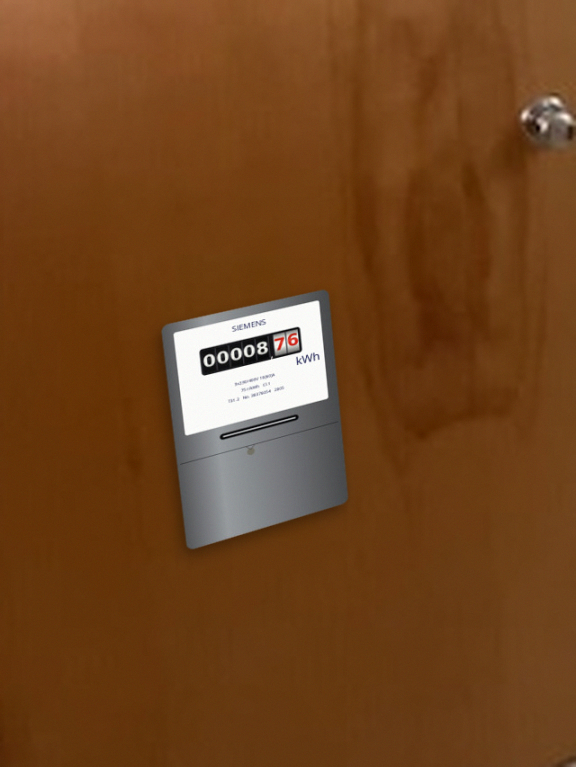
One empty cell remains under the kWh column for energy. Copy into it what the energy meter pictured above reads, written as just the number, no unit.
8.76
